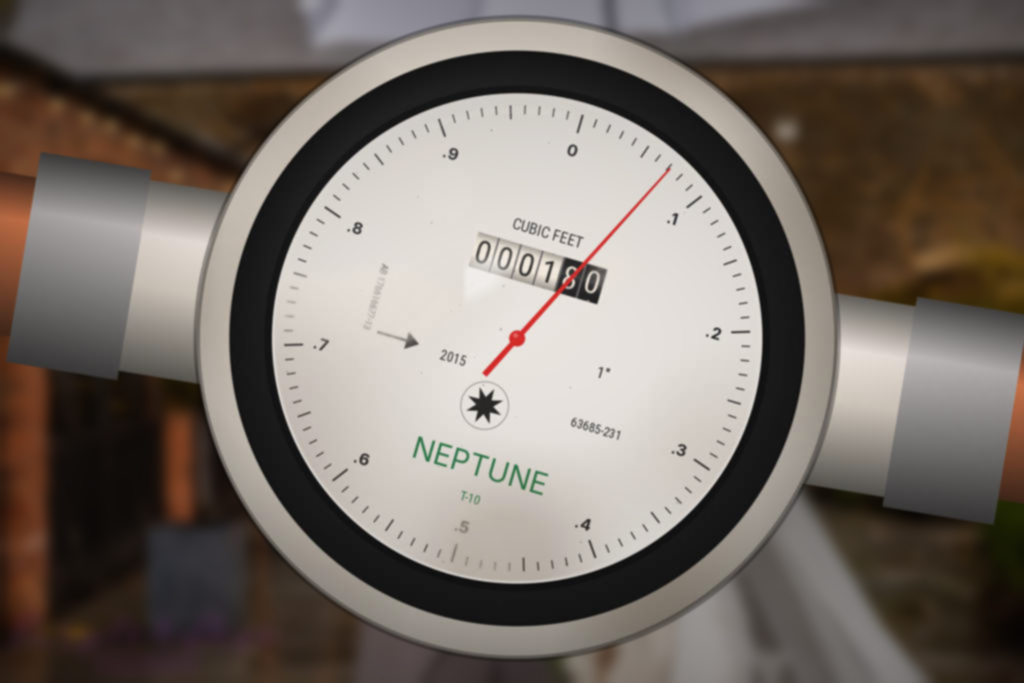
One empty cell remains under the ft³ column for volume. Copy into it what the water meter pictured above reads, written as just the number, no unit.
180.07
